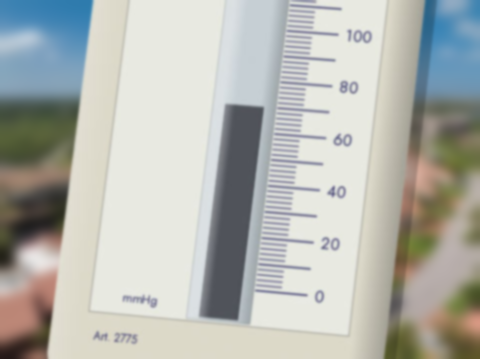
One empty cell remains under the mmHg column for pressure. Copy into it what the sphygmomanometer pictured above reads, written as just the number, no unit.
70
